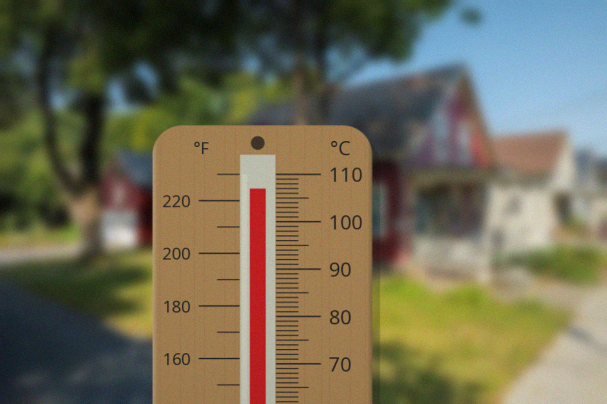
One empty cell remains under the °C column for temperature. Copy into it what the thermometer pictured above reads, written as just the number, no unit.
107
